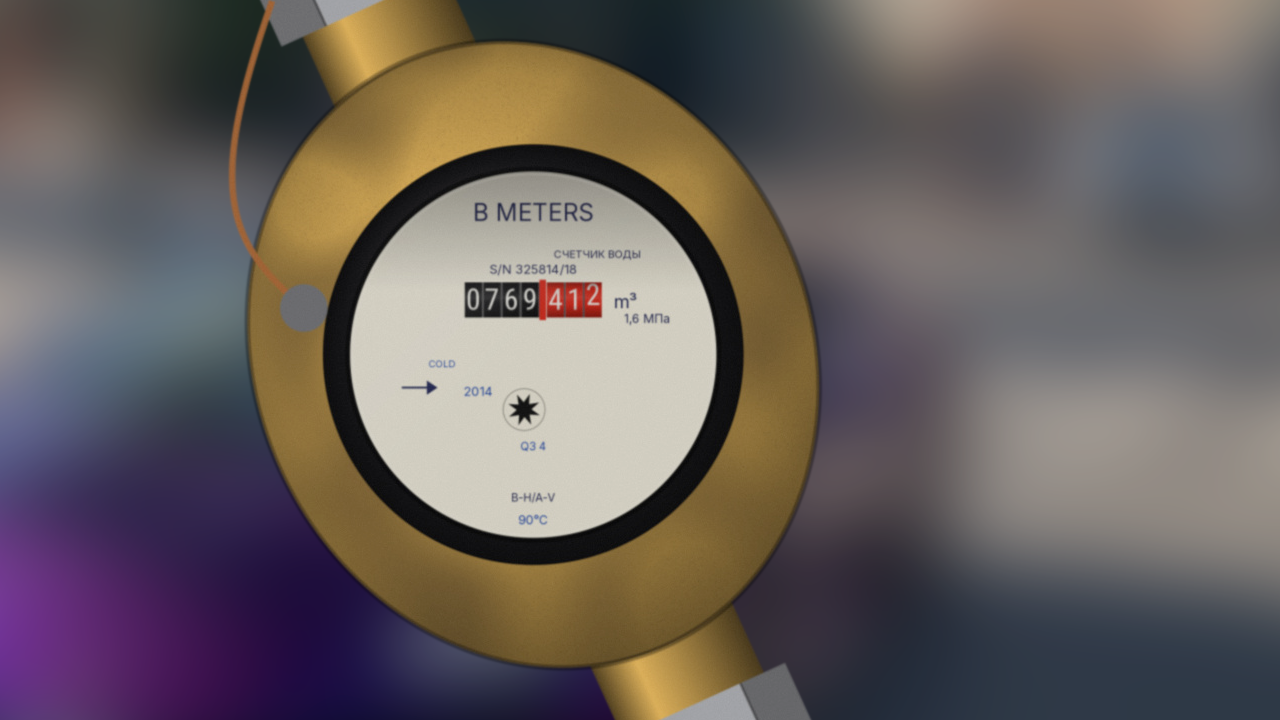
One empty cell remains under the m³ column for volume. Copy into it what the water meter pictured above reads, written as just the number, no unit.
769.412
